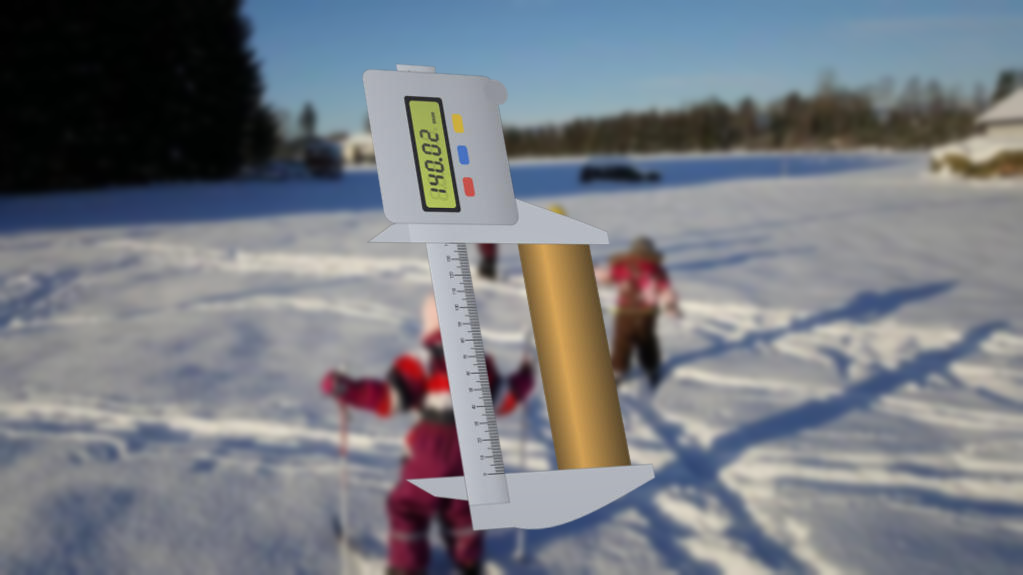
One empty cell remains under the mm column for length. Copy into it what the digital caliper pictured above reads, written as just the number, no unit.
140.02
